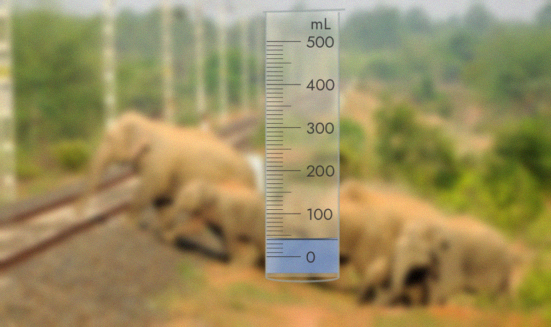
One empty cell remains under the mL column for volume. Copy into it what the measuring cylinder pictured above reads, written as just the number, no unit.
40
